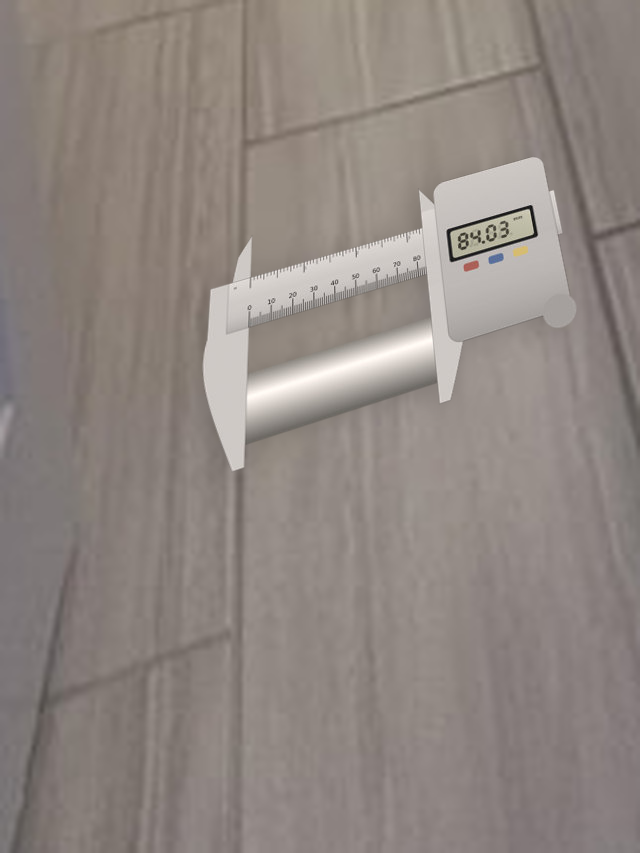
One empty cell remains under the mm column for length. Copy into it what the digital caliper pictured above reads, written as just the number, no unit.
84.03
